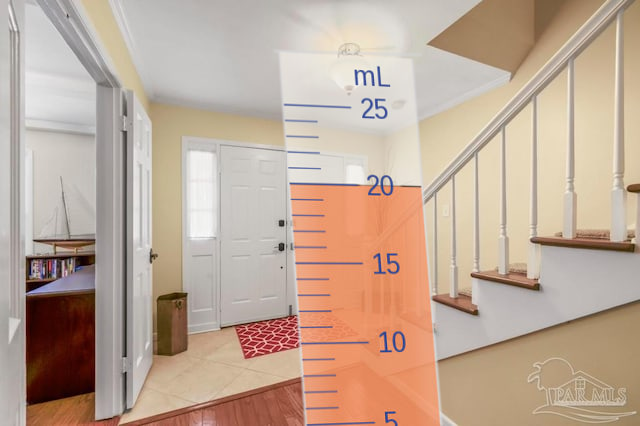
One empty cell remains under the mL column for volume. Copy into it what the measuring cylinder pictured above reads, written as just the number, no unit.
20
